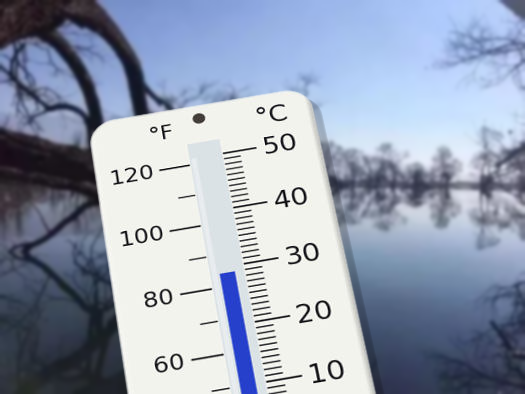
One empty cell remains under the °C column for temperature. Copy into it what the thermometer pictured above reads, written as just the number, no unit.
29
